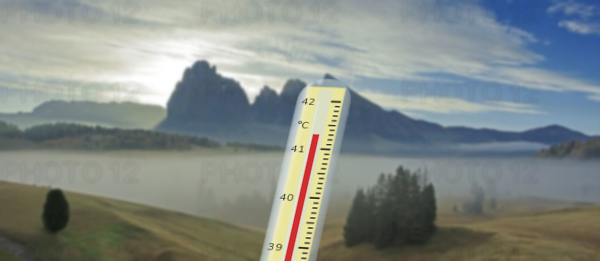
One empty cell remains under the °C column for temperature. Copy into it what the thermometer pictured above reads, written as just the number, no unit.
41.3
